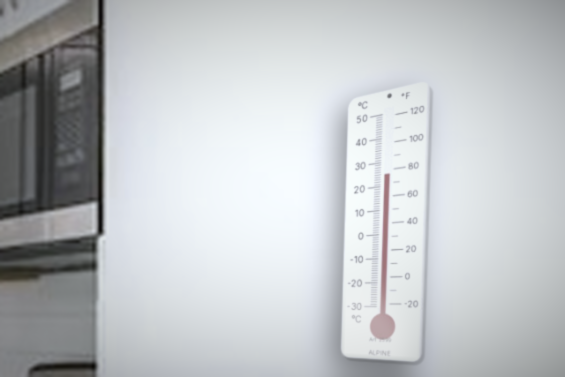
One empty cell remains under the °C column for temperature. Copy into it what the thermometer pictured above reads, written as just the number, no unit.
25
